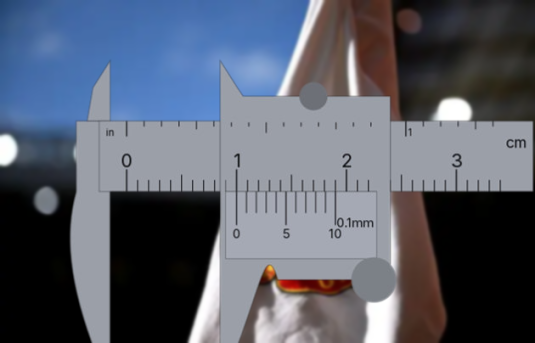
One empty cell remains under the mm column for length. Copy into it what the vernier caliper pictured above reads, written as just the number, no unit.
10.0
